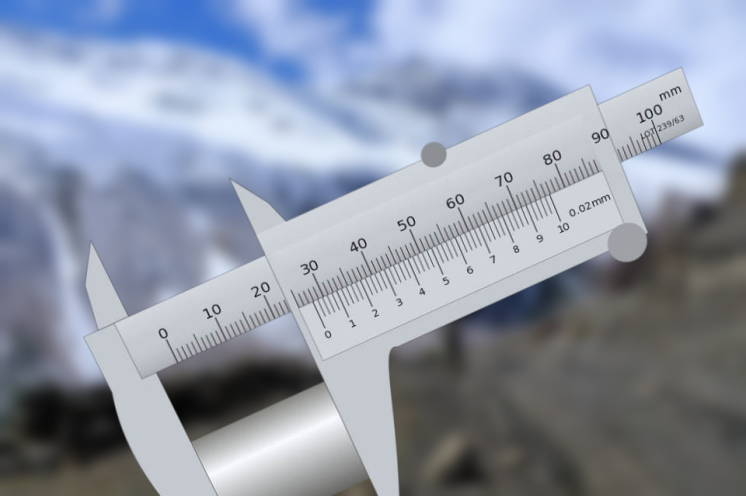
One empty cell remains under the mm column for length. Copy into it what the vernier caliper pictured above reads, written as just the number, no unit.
27.8
